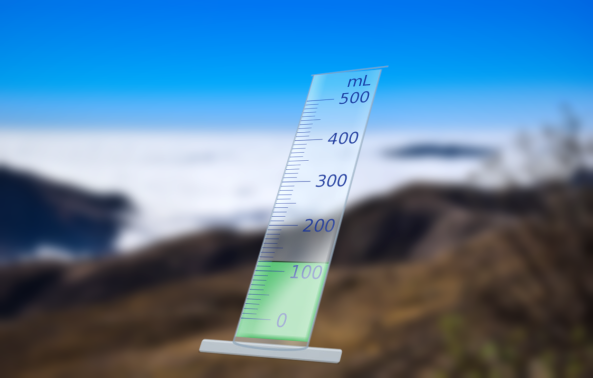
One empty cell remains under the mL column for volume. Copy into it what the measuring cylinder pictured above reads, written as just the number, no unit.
120
